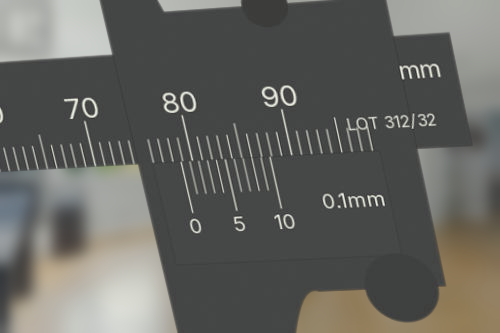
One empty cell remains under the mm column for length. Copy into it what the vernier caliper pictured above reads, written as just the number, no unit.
78.8
